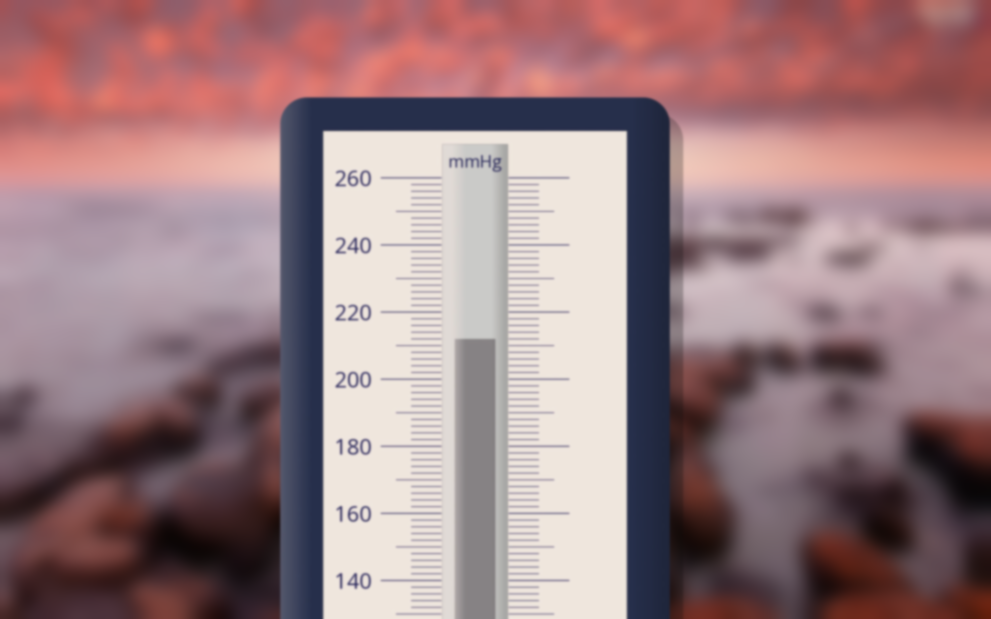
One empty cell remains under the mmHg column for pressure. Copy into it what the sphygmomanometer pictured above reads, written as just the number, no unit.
212
